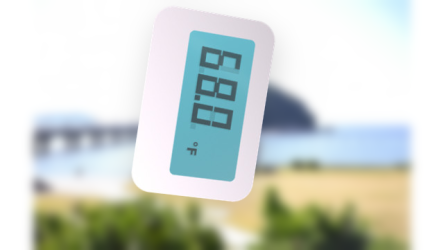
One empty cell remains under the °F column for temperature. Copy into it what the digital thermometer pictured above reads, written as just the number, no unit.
68.0
